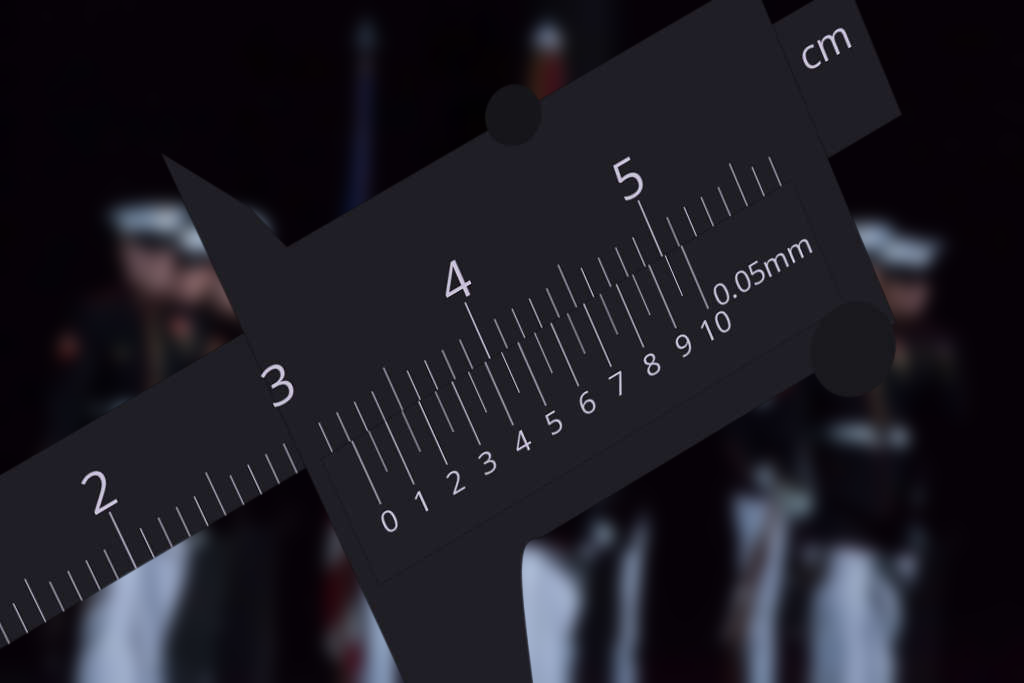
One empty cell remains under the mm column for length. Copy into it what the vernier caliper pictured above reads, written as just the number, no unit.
32.1
